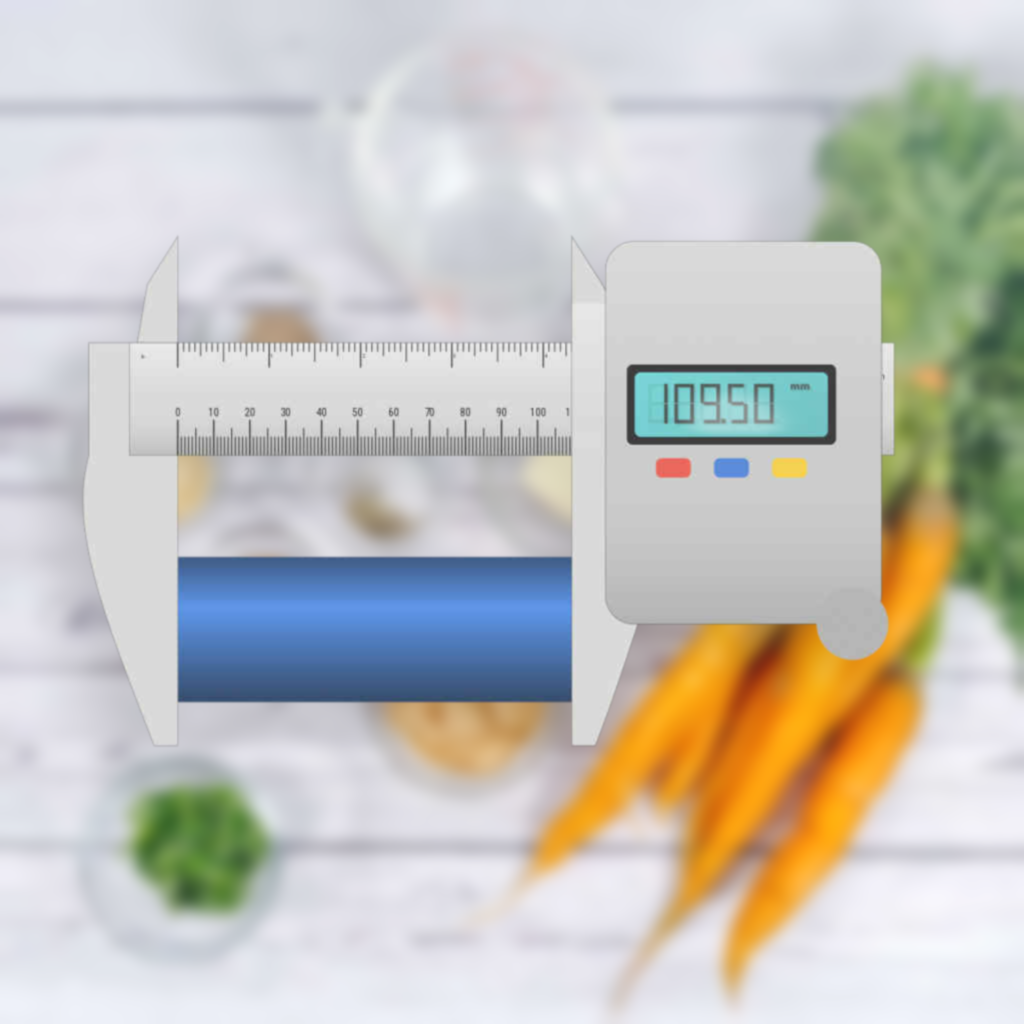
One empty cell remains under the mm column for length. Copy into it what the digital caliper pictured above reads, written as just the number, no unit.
109.50
